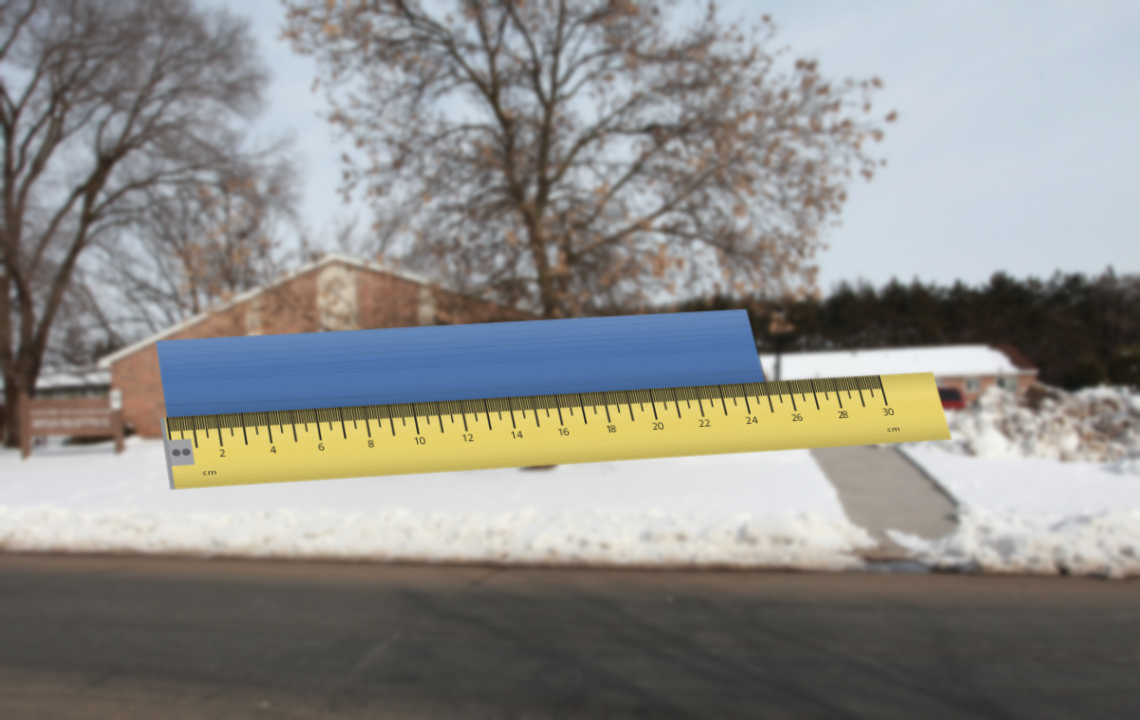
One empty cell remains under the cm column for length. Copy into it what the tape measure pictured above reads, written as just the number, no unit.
25
